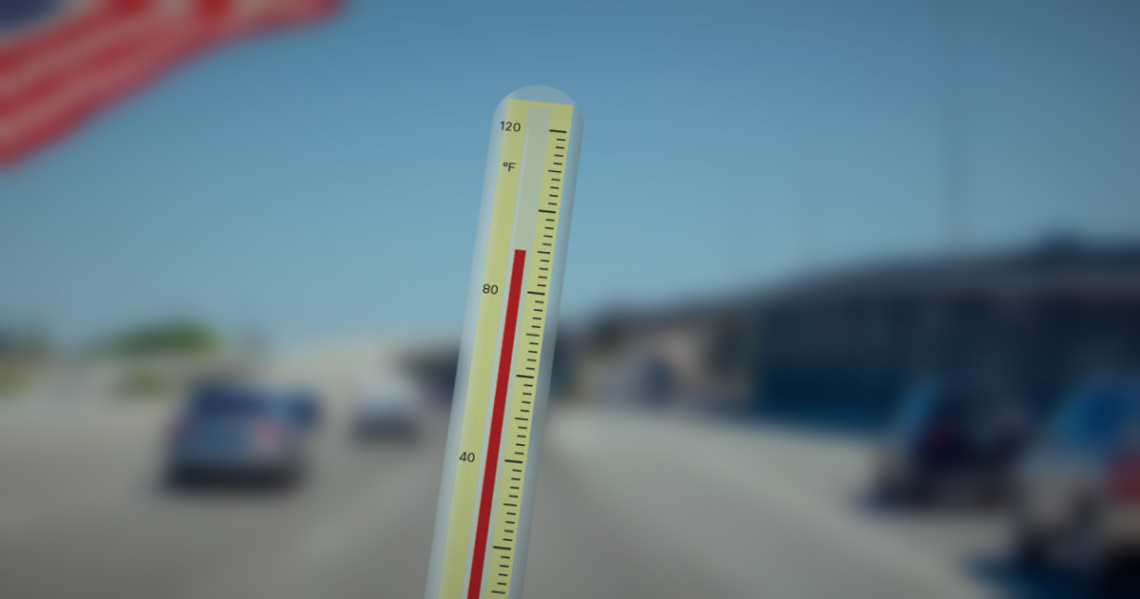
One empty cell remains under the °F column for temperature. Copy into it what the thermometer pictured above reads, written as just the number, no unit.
90
